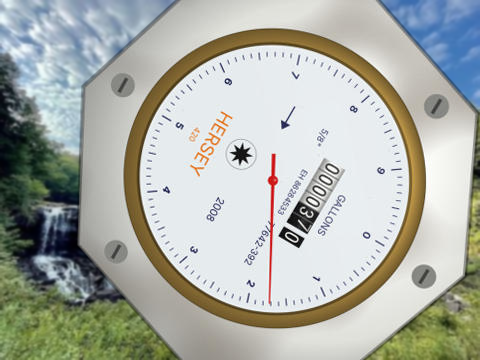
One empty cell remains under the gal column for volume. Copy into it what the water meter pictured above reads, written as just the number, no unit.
371.7
